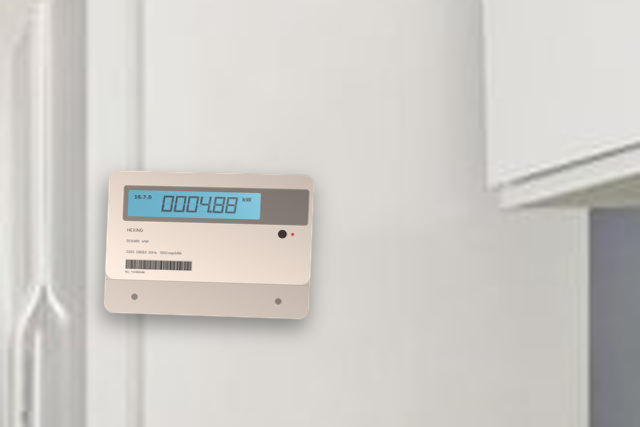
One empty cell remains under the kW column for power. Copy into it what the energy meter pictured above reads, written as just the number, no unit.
4.88
